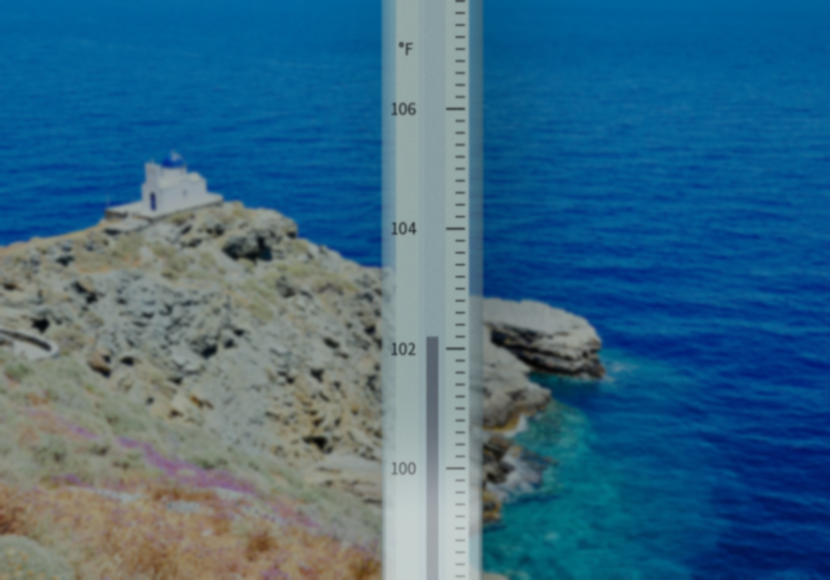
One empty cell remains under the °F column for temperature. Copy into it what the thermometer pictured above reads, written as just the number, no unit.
102.2
